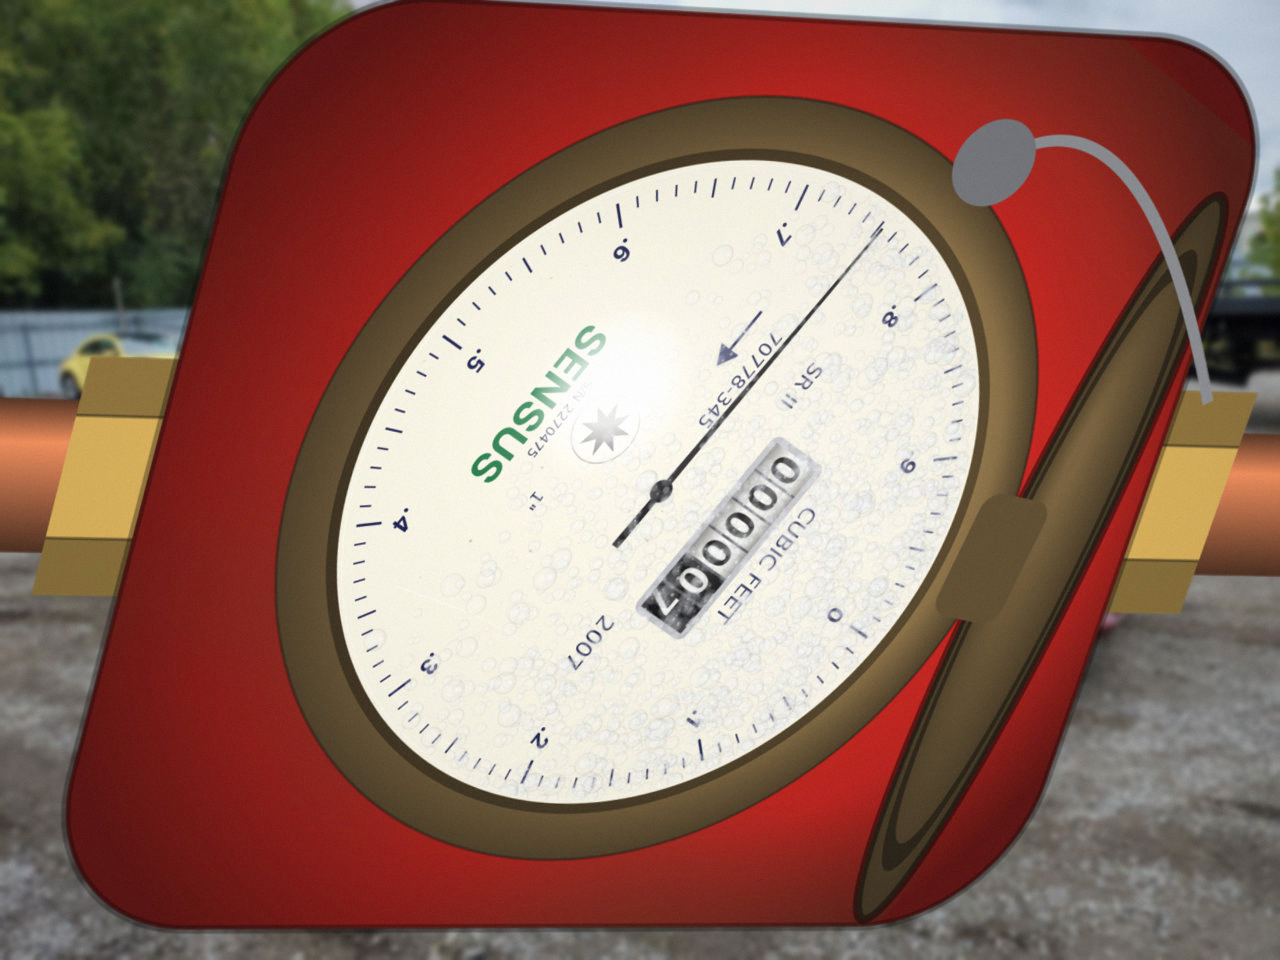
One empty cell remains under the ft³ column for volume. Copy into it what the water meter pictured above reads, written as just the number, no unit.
6.75
